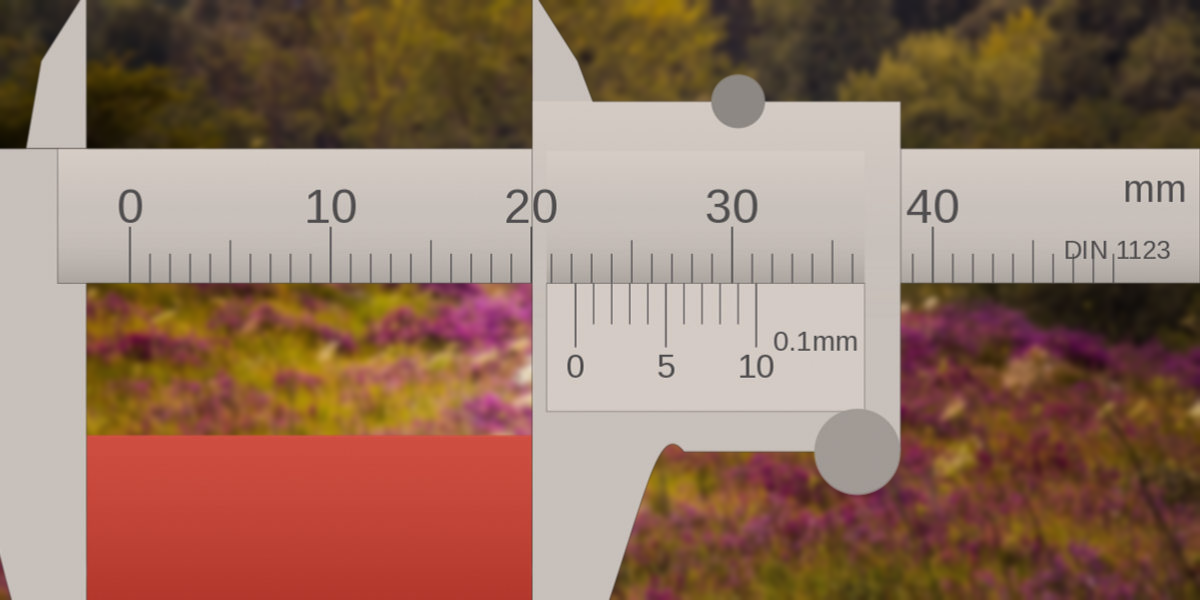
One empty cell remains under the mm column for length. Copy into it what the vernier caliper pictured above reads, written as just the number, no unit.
22.2
